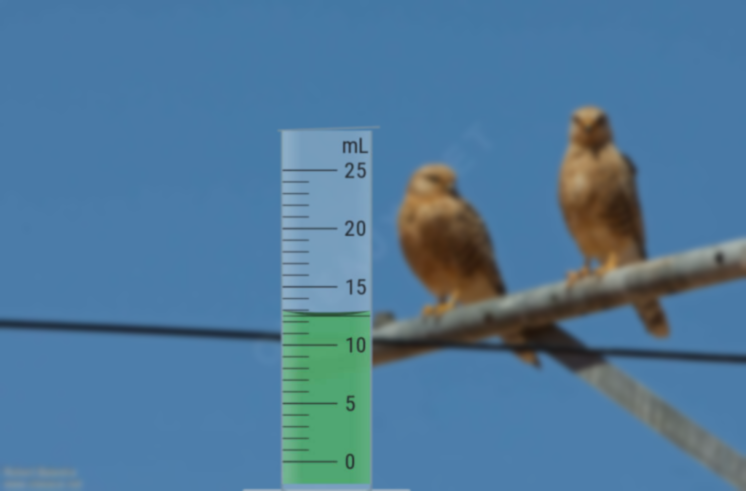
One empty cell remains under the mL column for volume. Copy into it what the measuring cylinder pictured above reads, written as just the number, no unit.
12.5
